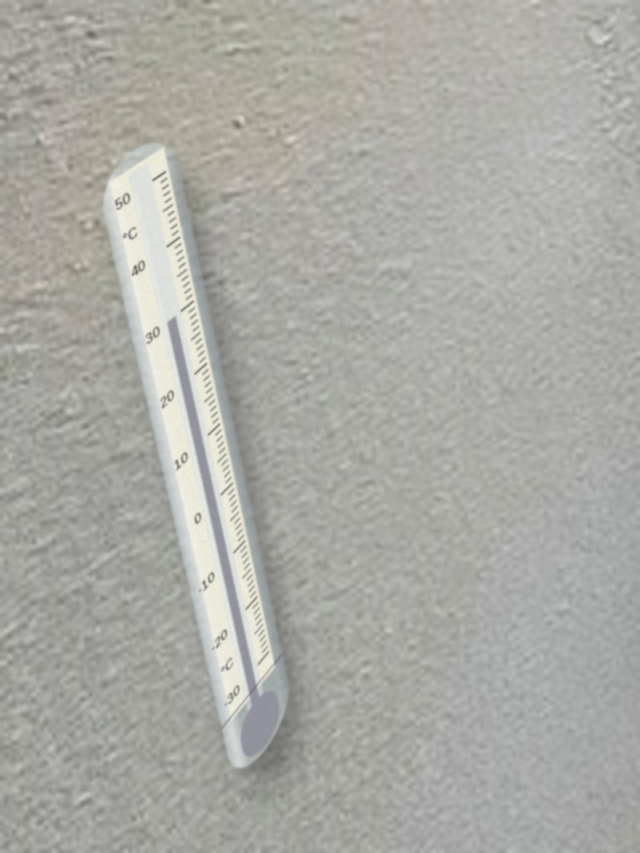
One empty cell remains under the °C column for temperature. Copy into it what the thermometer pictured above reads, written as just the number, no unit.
30
